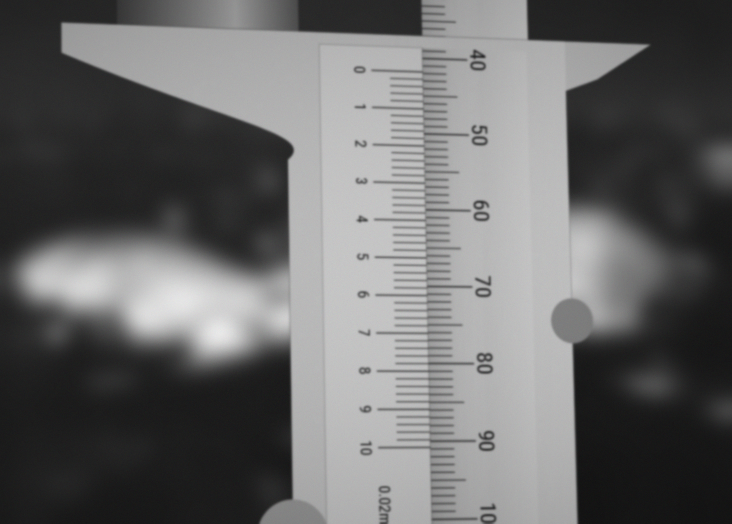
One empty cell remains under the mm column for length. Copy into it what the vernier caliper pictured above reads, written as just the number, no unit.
41.8
